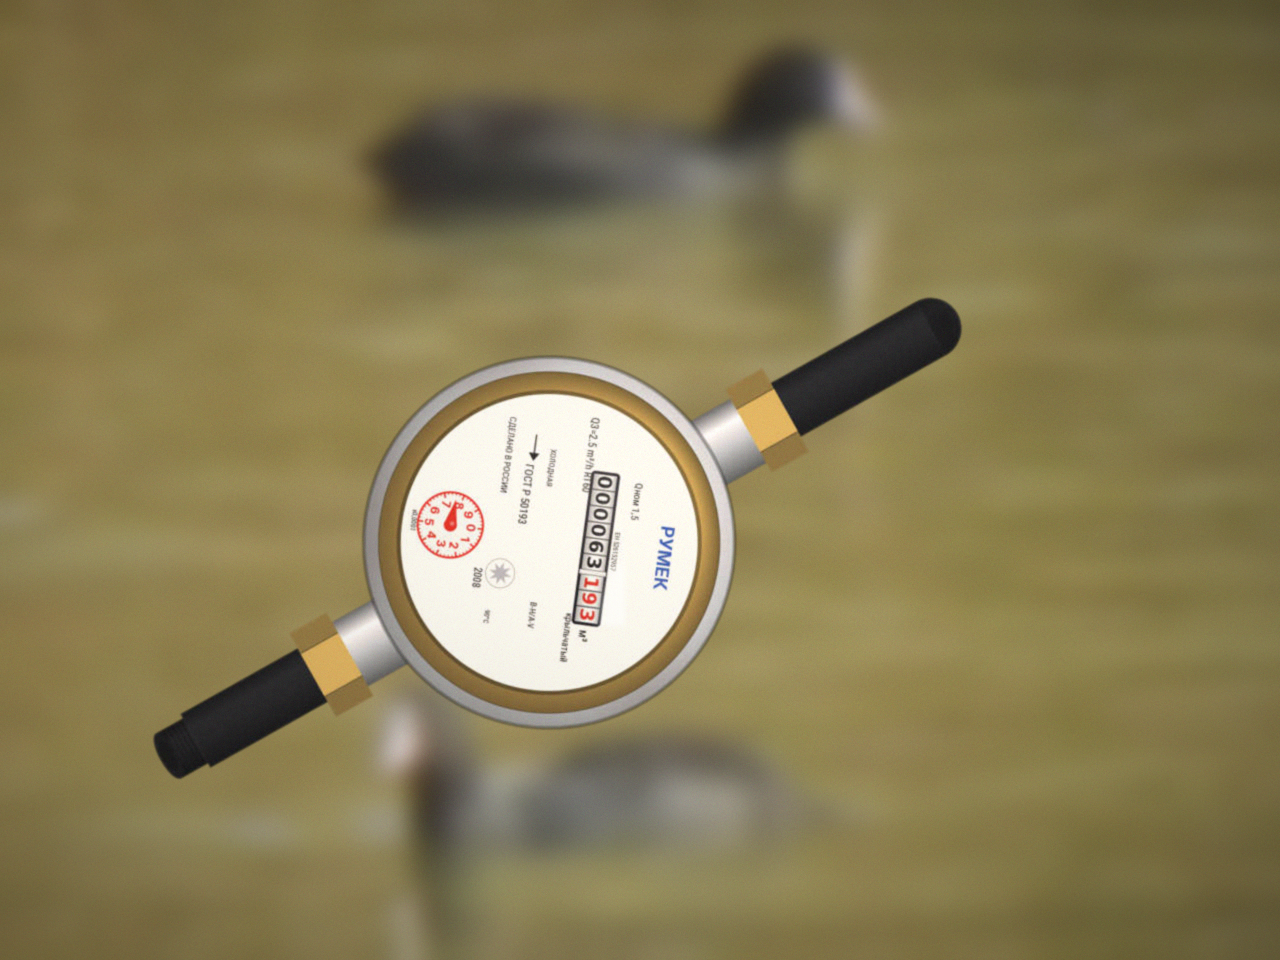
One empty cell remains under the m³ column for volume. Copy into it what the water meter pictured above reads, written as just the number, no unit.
63.1937
